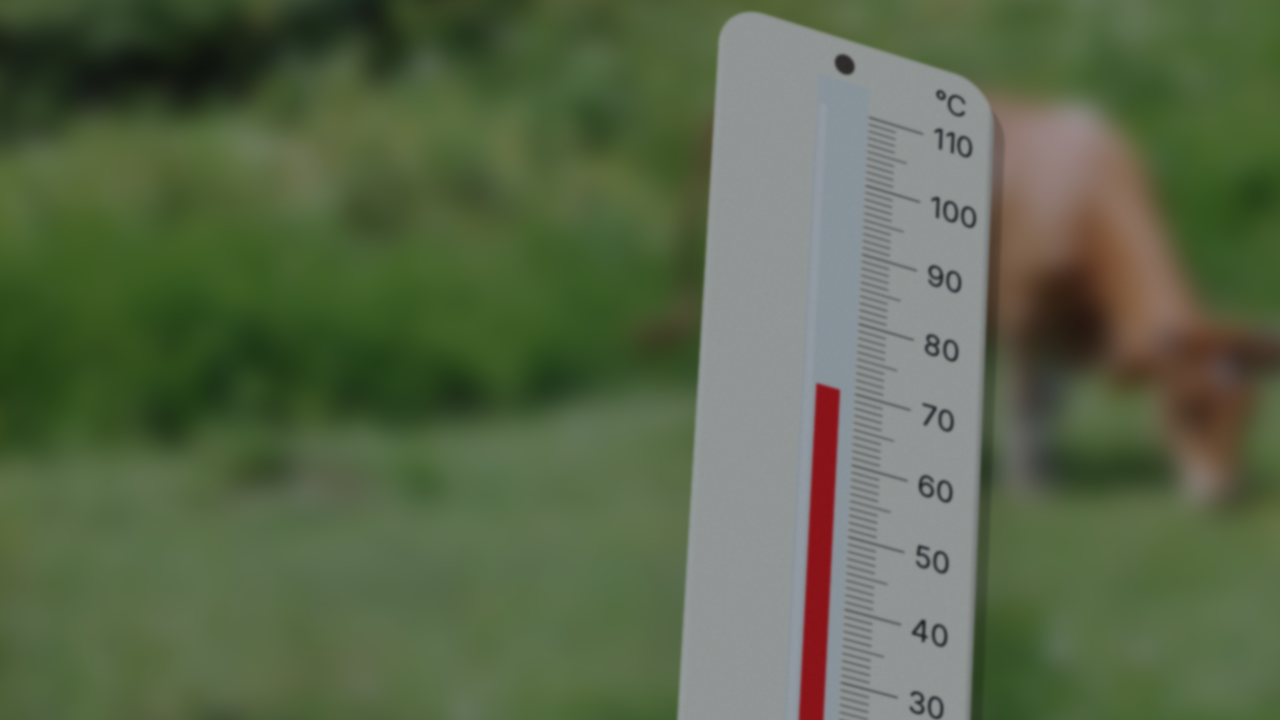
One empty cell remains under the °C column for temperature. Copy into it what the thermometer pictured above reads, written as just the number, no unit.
70
